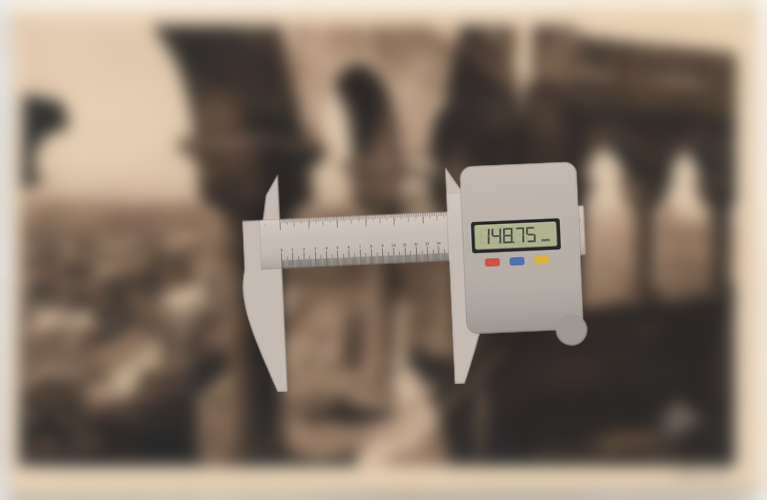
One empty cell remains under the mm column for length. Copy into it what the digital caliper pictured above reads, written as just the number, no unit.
148.75
